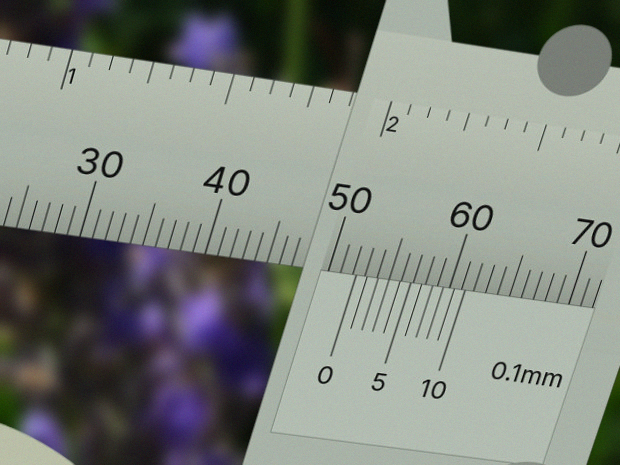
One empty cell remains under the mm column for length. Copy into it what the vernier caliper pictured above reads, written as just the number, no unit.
52.3
